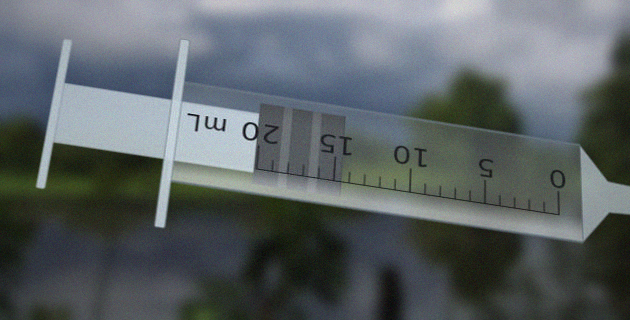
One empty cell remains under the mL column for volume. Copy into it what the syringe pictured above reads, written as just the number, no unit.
14.5
